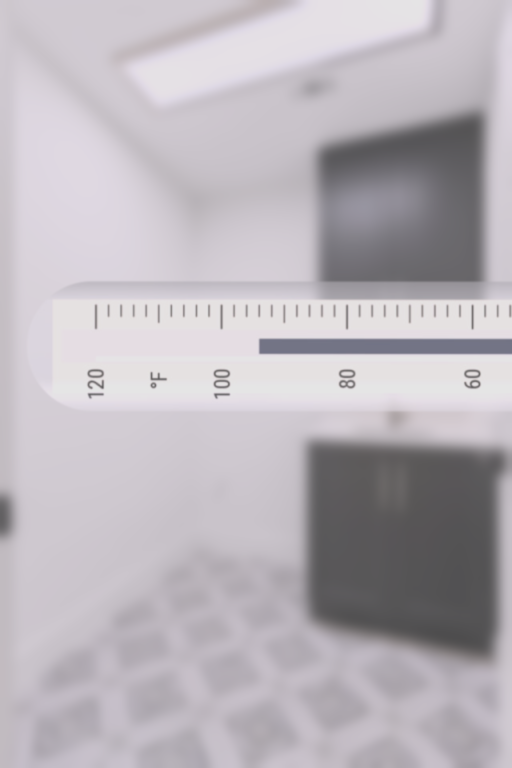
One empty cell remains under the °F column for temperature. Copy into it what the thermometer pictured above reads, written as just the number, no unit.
94
